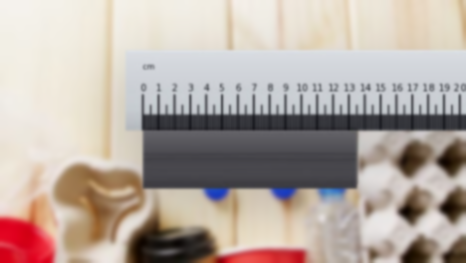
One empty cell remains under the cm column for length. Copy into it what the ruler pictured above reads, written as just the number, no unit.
13.5
